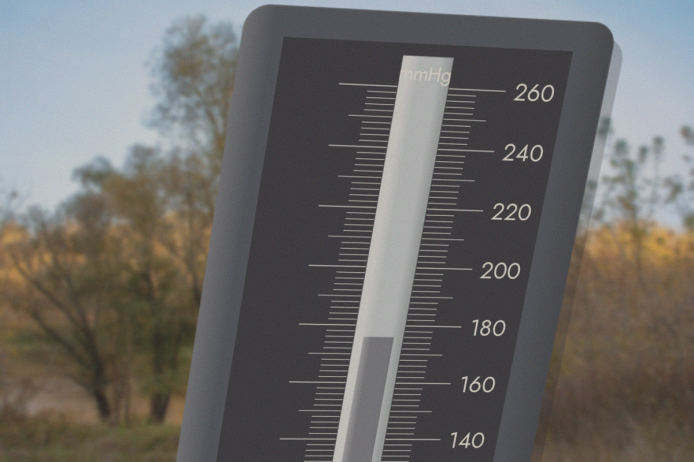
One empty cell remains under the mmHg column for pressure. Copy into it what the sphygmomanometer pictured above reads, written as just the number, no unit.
176
